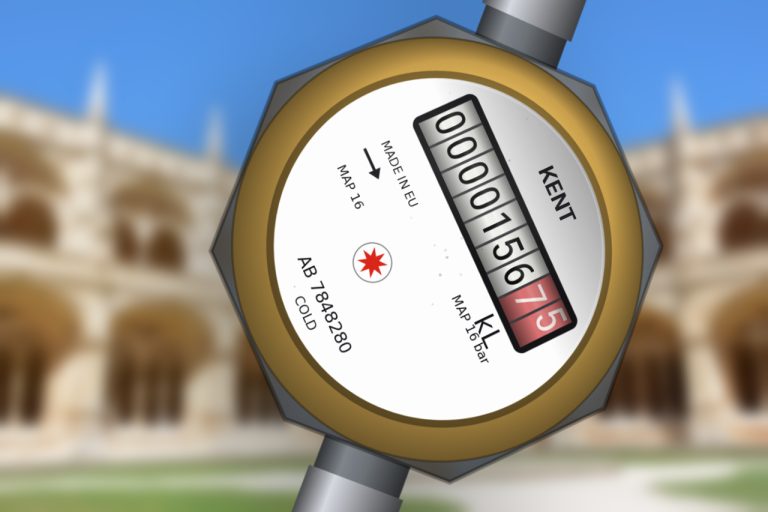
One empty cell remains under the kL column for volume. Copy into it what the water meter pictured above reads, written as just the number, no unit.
156.75
